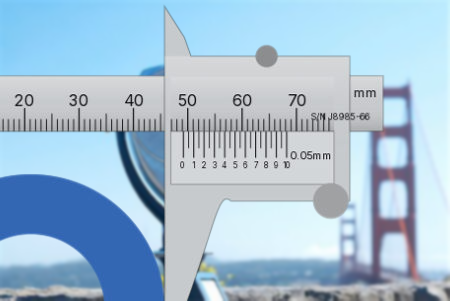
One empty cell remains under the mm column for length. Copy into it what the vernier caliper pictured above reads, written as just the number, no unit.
49.2
